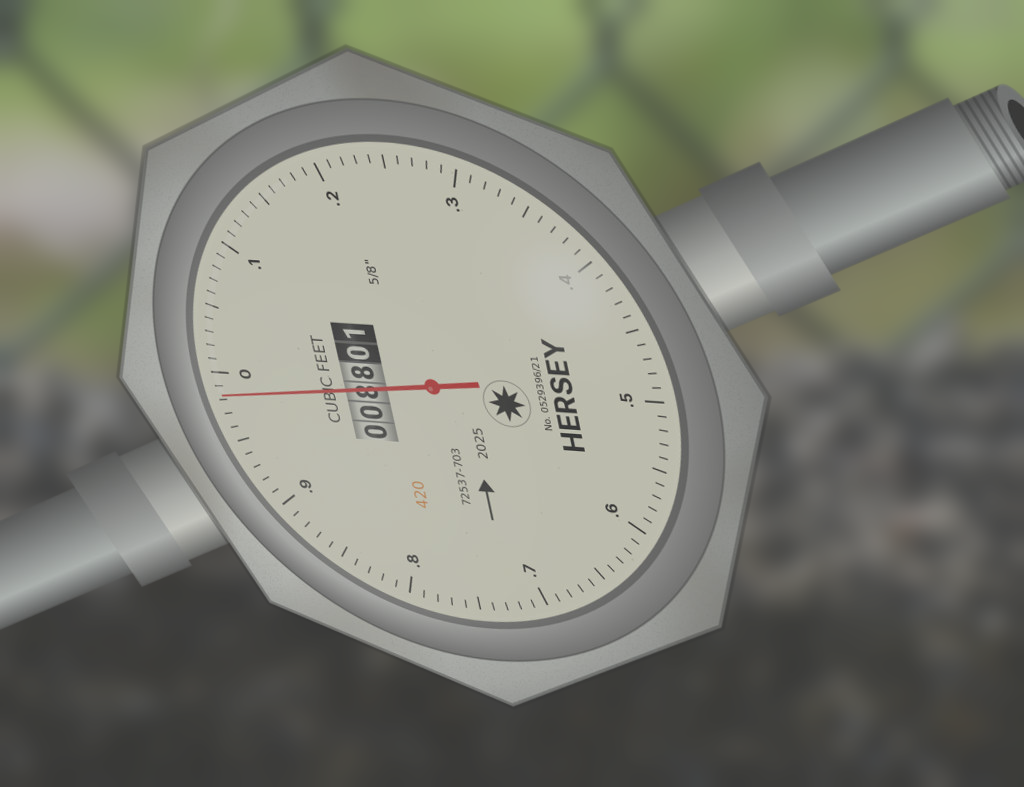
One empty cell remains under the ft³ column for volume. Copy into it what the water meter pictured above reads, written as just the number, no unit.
8800.98
